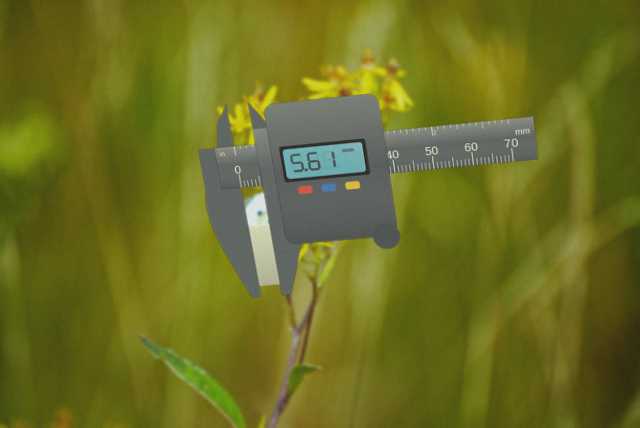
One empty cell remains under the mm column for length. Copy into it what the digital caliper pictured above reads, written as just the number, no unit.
5.61
